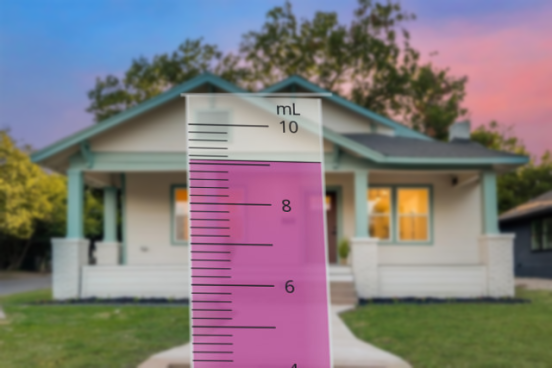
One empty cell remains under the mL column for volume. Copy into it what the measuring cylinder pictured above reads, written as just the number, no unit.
9.1
